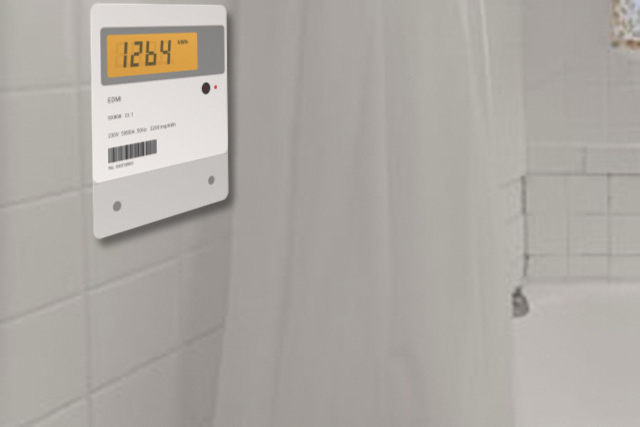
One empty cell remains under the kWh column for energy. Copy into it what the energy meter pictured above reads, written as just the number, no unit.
1264
